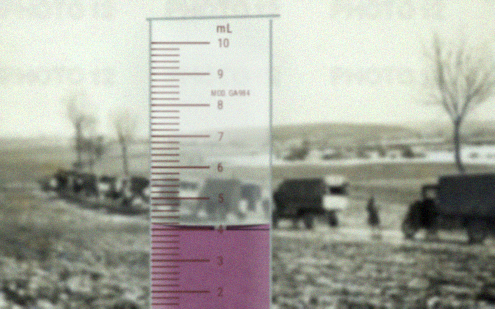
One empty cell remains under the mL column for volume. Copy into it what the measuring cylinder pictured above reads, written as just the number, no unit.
4
